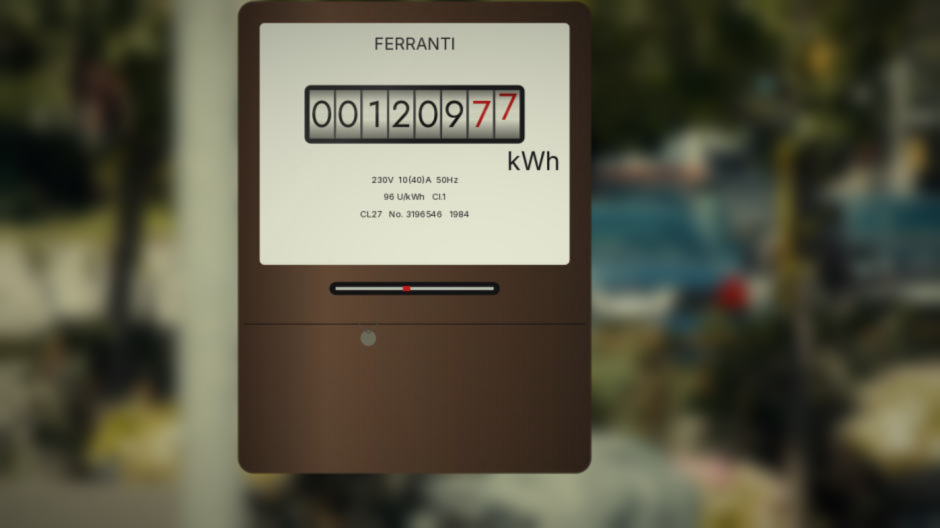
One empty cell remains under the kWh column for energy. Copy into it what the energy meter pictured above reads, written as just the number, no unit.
1209.77
